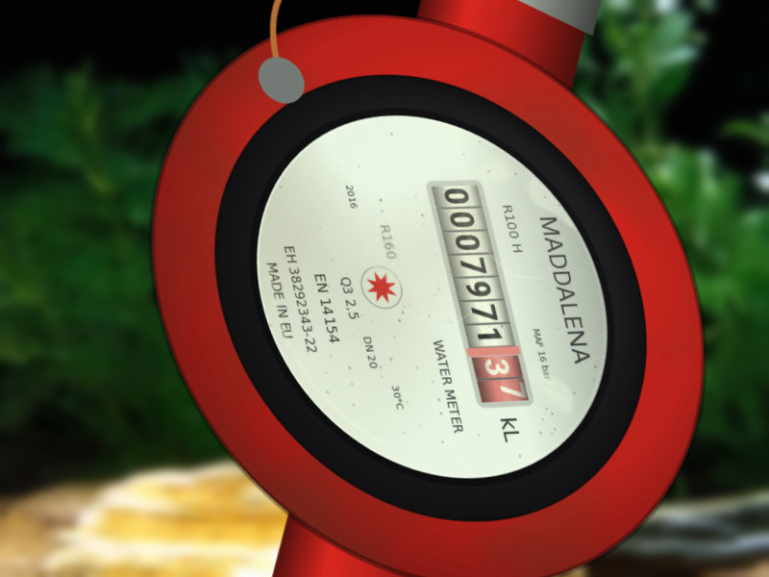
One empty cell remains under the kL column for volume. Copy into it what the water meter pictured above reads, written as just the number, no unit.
7971.37
